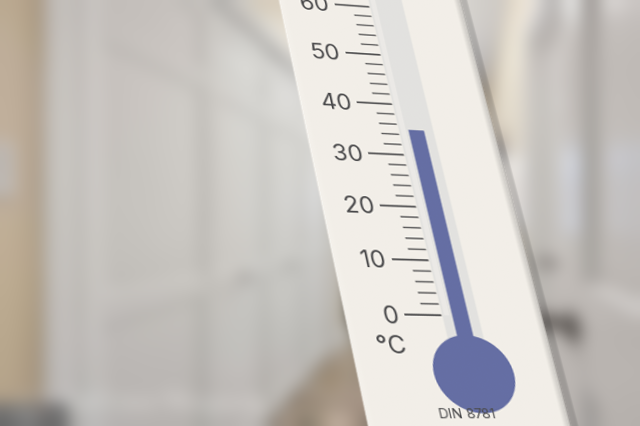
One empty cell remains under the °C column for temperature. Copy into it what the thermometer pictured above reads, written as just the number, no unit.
35
